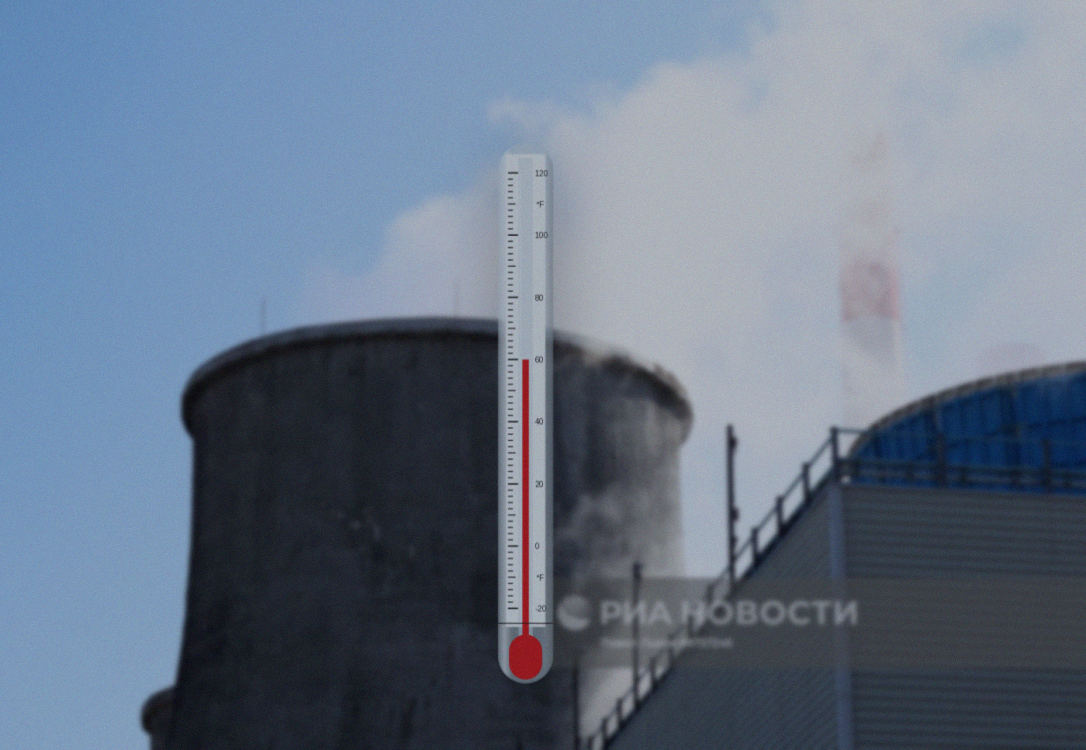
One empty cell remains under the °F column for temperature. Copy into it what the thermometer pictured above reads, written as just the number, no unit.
60
